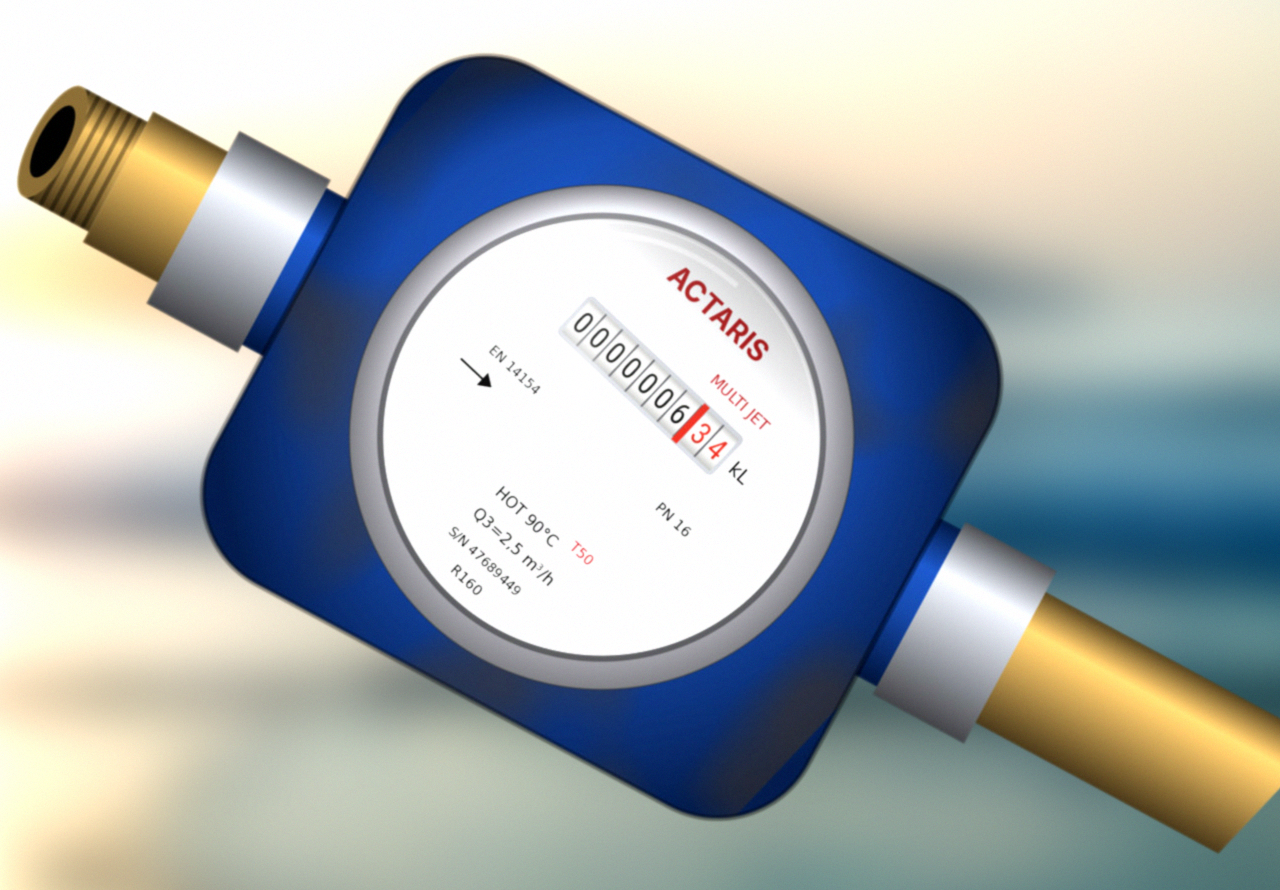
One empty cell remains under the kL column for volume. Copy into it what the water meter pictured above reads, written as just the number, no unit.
6.34
